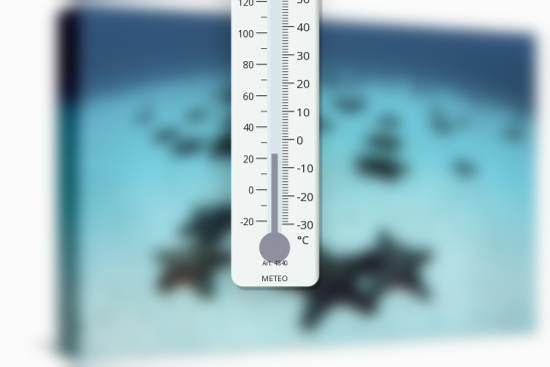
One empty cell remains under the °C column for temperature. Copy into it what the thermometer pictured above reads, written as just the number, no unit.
-5
